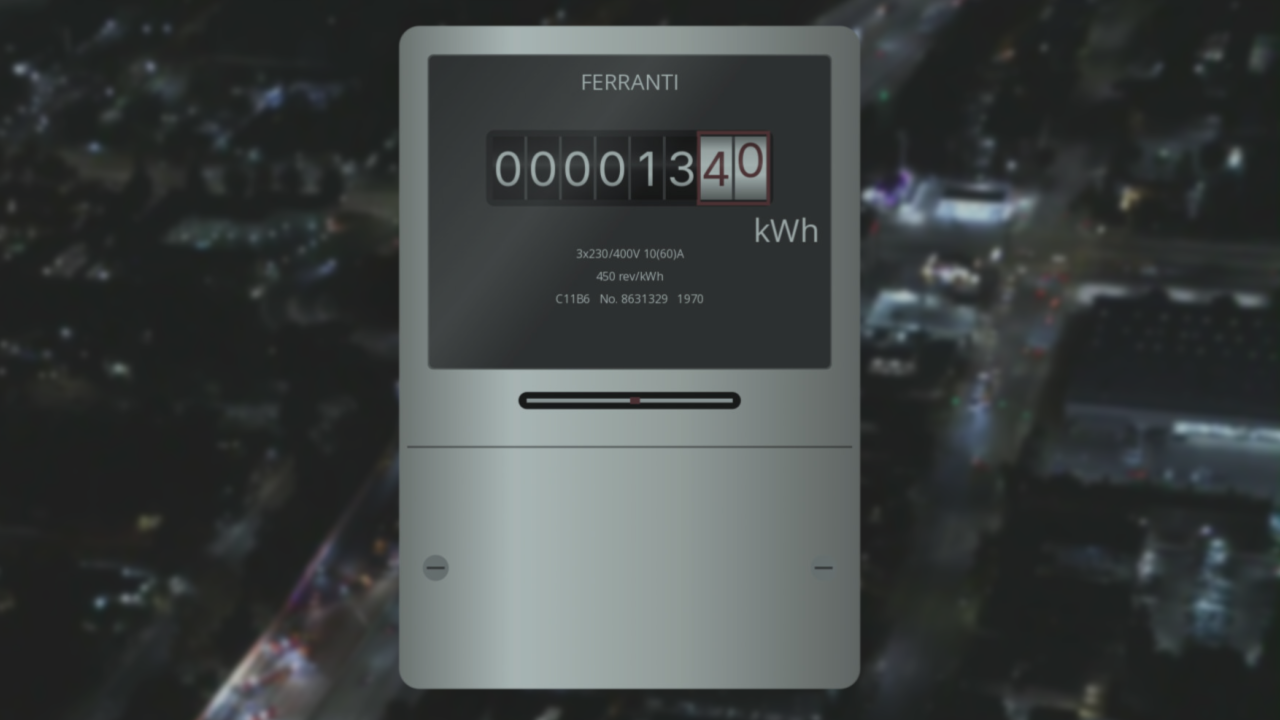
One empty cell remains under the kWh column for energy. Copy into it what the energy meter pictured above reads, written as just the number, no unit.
13.40
